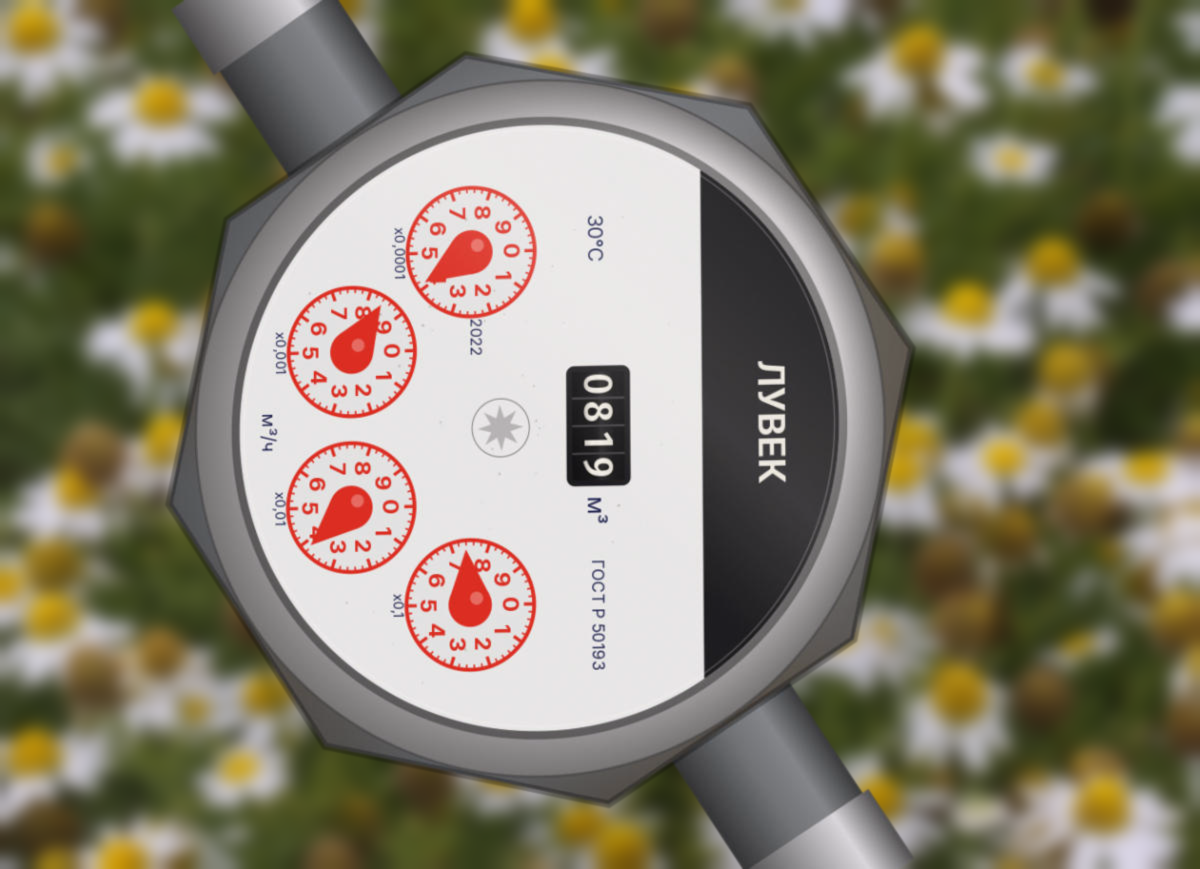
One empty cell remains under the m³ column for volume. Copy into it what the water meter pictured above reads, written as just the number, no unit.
819.7384
